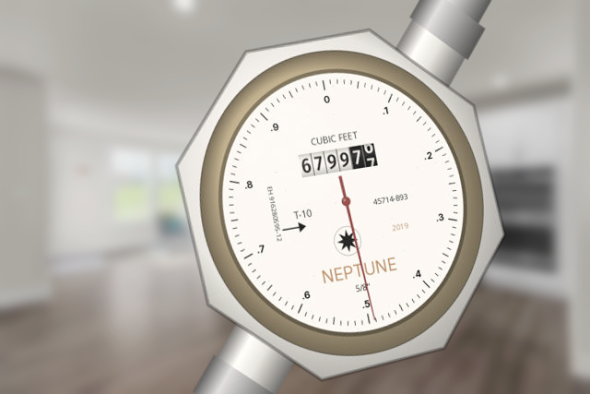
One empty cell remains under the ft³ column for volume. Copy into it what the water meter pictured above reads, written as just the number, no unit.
679976.49
